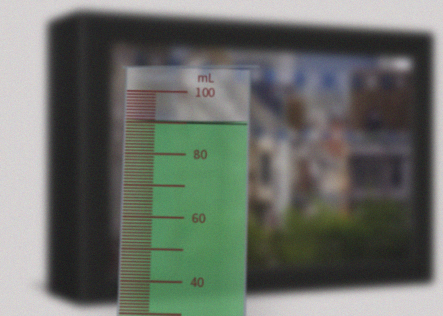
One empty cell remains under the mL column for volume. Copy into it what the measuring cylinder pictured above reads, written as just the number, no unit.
90
